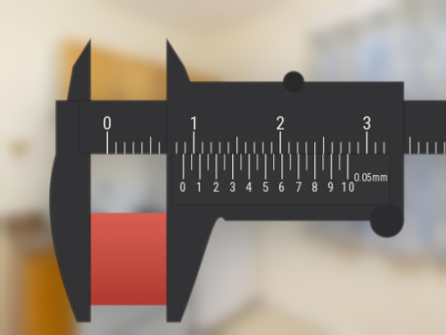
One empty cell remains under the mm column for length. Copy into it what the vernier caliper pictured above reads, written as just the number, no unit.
8.8
